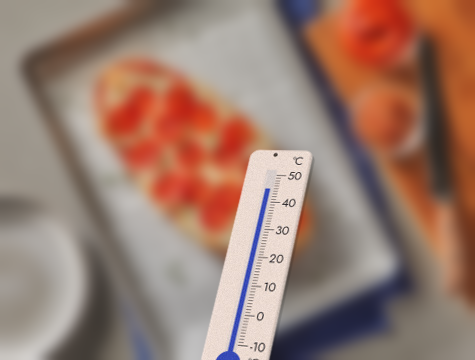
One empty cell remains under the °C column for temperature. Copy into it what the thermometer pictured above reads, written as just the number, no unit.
45
